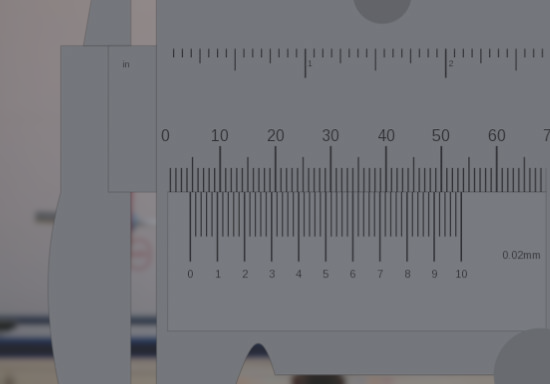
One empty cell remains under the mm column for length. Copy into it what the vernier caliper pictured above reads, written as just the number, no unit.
4.6
